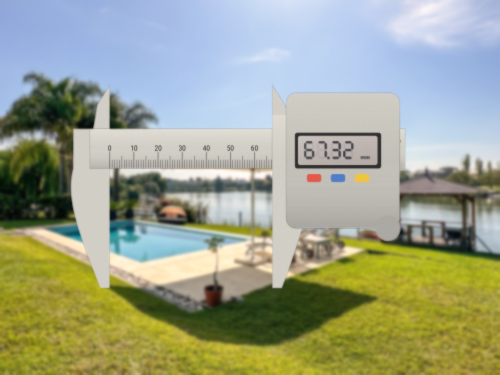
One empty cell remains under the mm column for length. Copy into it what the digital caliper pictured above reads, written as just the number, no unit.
67.32
